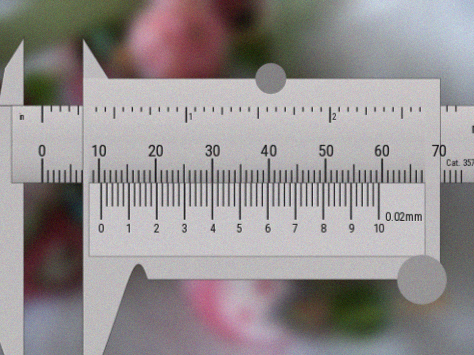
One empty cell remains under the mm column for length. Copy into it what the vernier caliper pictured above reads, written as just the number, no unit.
10.4
